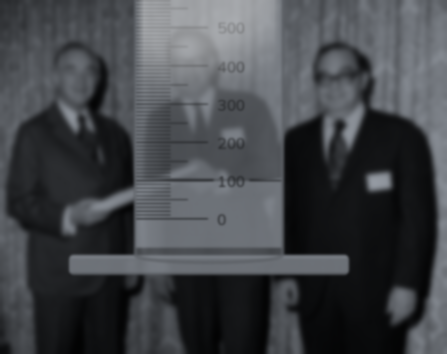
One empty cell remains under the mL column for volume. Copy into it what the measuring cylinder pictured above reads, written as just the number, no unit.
100
